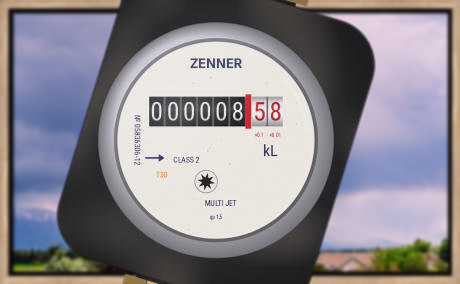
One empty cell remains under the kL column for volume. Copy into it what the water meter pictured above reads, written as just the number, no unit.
8.58
